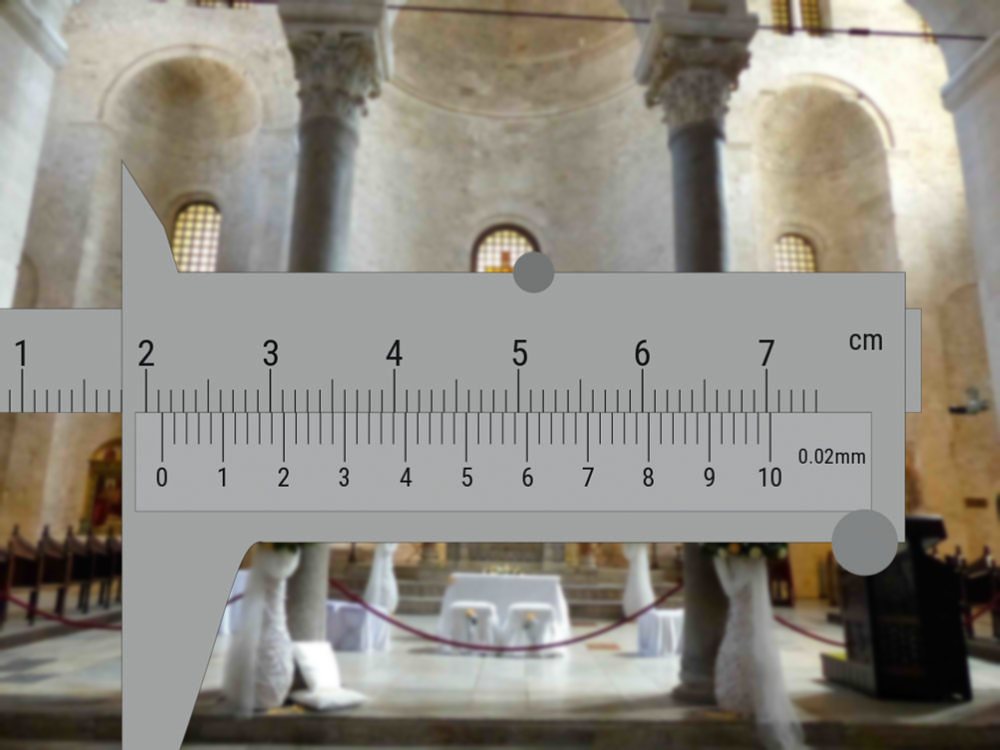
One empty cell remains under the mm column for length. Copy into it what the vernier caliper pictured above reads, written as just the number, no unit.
21.3
